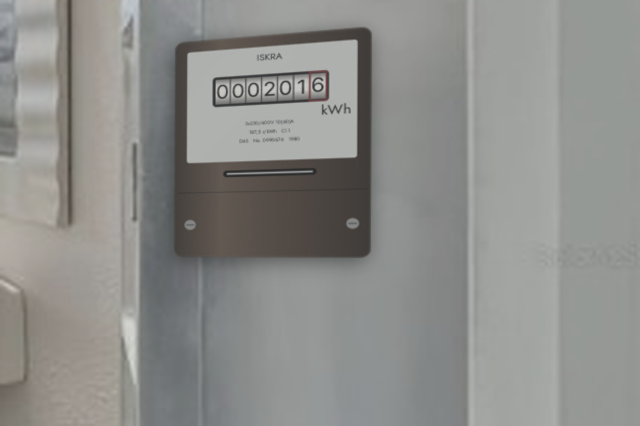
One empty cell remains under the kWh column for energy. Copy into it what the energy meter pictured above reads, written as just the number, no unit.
201.6
